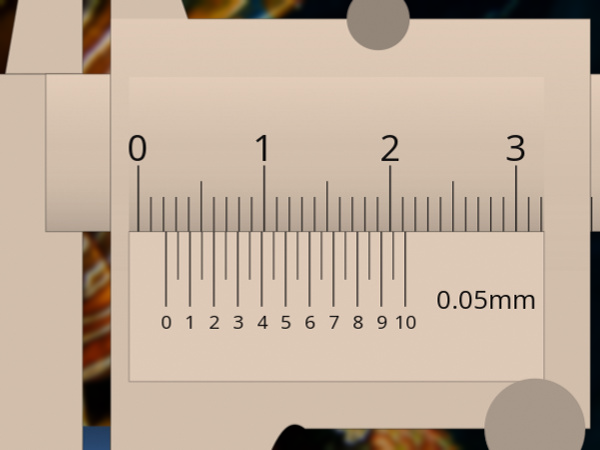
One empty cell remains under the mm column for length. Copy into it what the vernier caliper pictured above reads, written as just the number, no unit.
2.2
